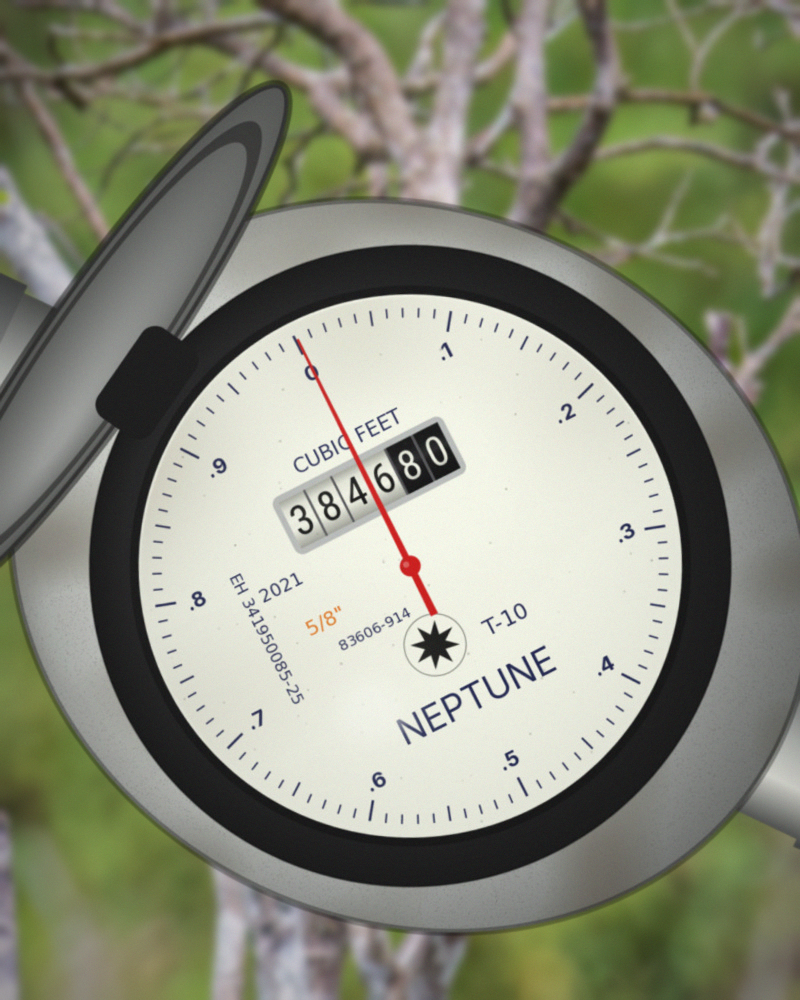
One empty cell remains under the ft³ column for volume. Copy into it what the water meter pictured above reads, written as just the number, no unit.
384680.00
